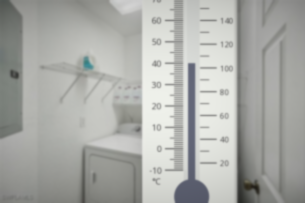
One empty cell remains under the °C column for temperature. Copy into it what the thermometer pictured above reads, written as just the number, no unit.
40
